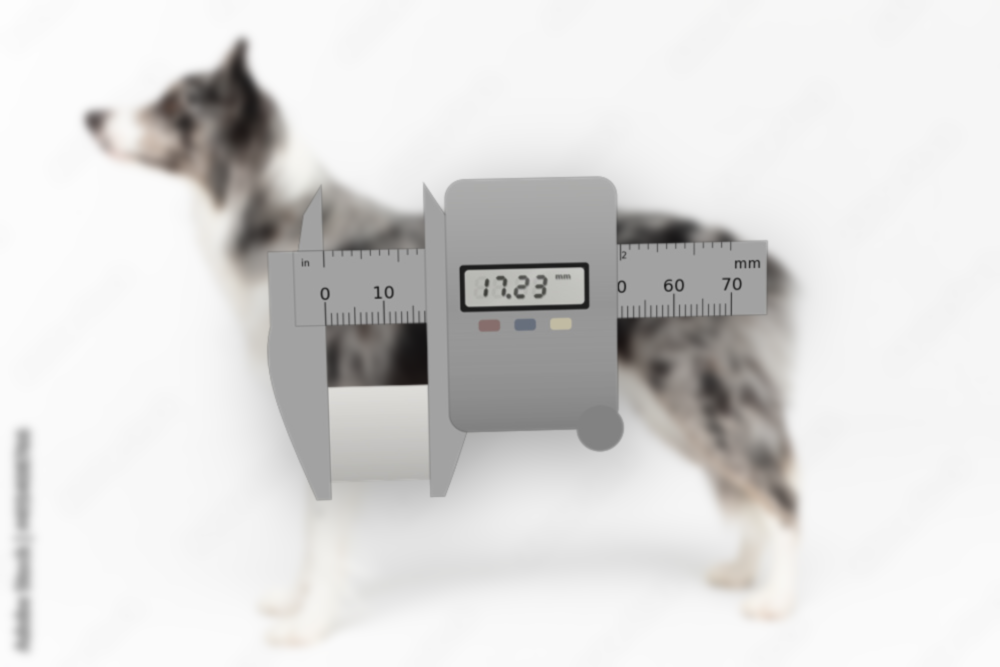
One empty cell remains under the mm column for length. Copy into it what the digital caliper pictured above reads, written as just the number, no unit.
17.23
